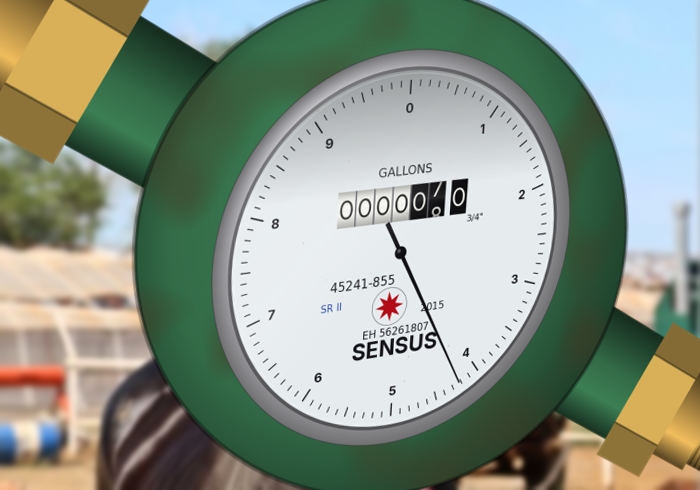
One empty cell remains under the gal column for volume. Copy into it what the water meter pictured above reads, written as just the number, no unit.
74.2
